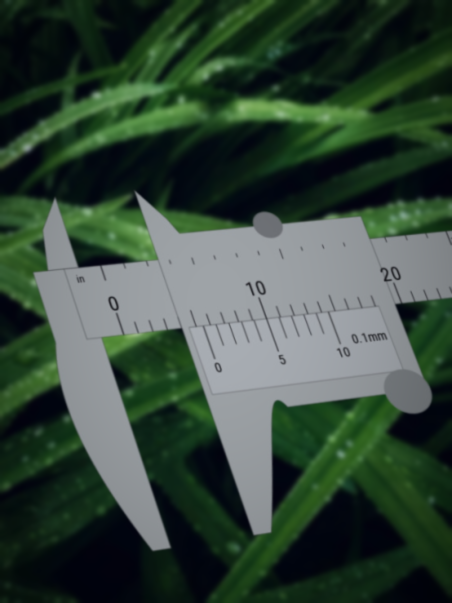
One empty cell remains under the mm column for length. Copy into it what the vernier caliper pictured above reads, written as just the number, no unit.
5.5
